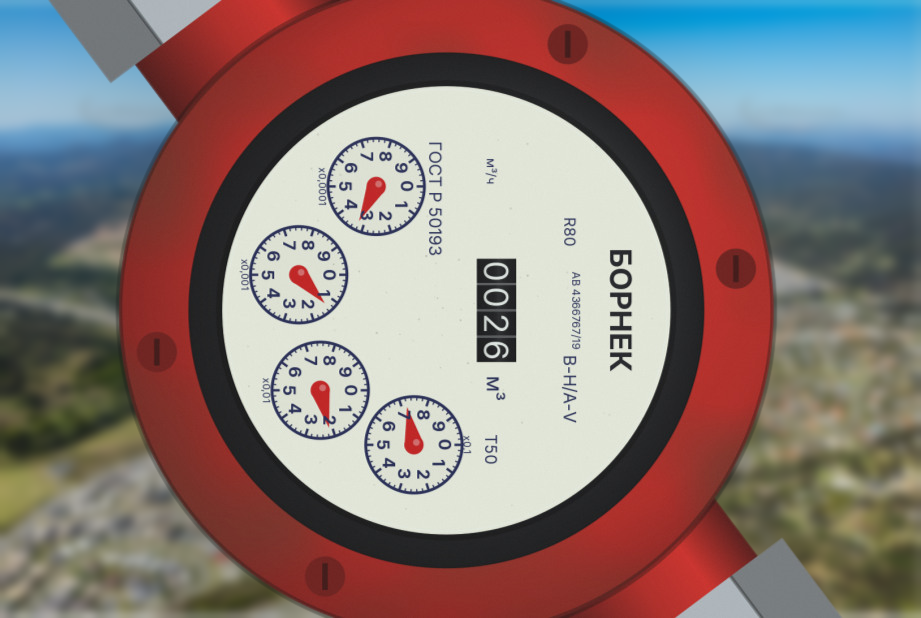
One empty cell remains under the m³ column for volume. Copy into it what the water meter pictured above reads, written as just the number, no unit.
26.7213
